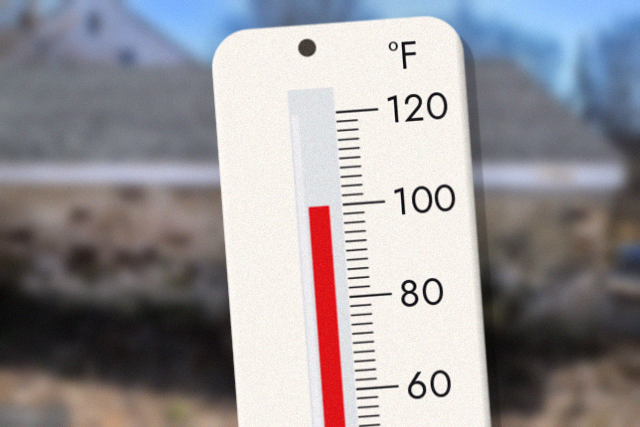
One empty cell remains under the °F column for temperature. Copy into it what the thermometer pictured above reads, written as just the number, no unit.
100
